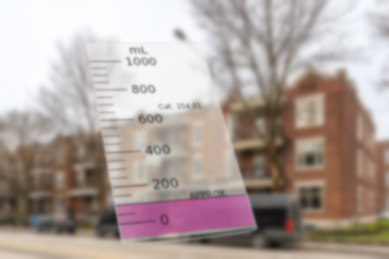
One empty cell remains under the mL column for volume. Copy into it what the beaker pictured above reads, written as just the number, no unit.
100
